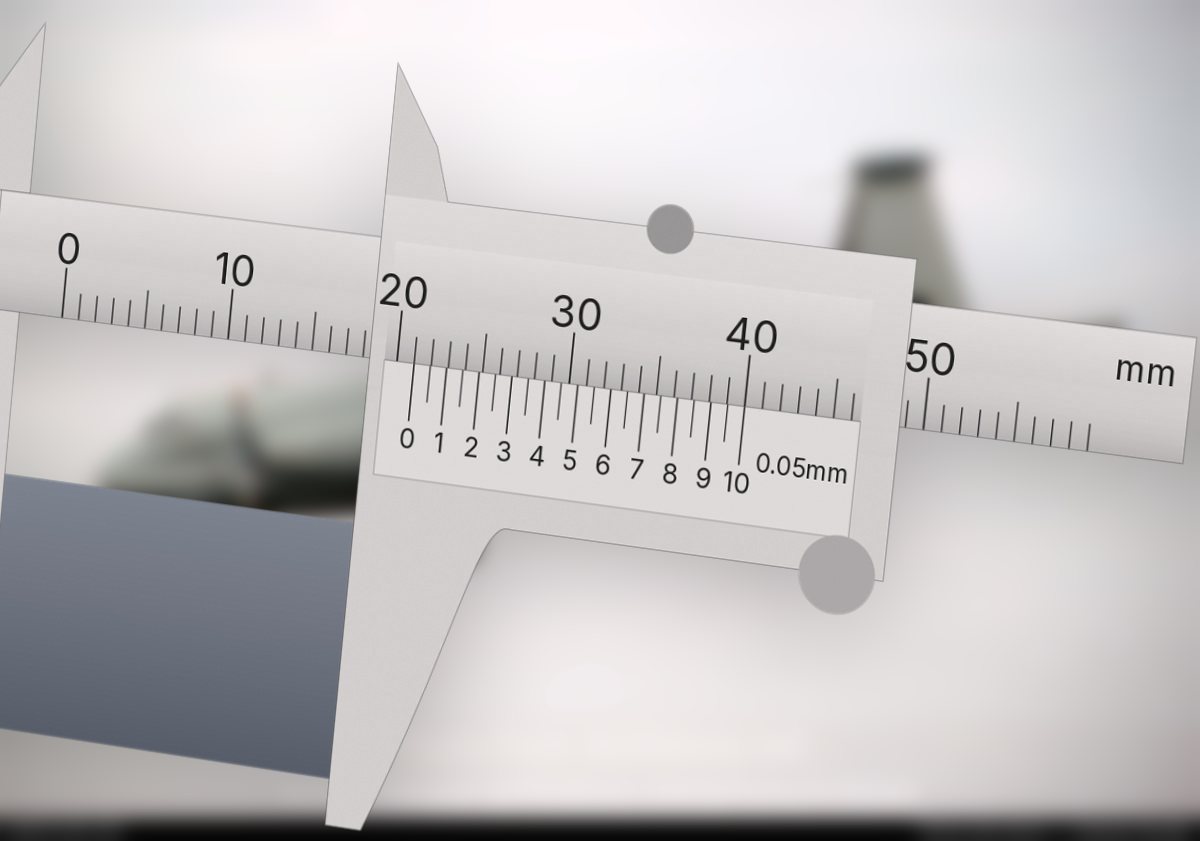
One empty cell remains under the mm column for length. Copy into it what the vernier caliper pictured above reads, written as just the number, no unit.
21.0
